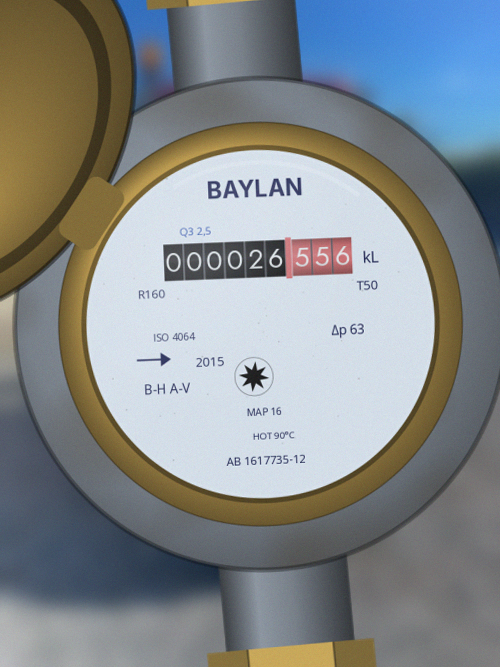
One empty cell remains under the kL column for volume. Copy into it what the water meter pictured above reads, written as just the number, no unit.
26.556
